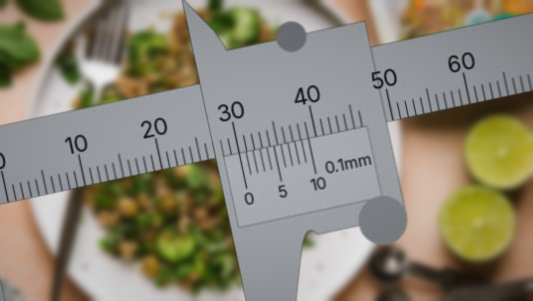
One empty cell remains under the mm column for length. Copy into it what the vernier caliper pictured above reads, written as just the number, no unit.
30.0
